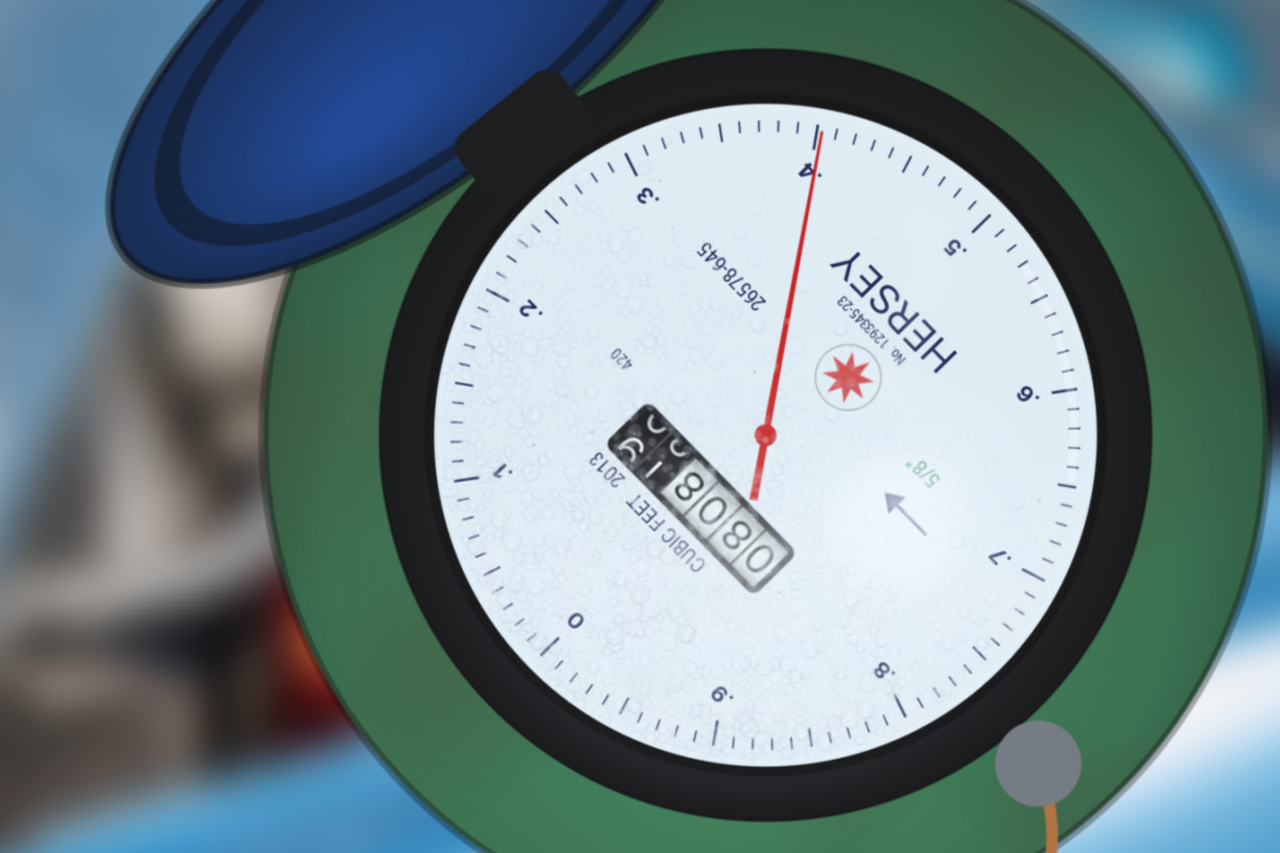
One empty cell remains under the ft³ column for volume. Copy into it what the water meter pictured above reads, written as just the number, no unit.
80819.40
